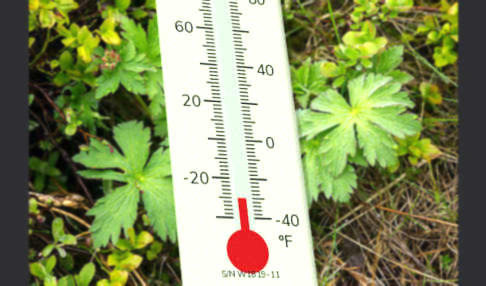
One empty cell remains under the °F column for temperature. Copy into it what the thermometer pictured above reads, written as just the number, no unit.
-30
